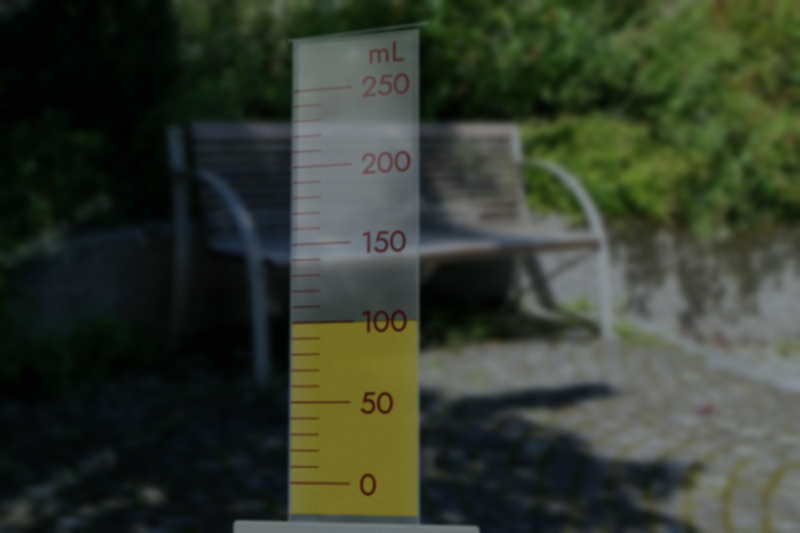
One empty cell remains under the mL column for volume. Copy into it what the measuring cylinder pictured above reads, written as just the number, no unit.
100
